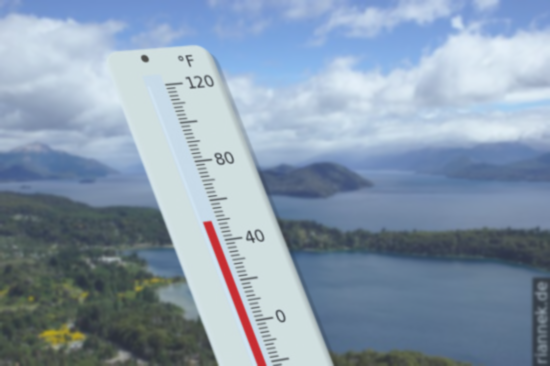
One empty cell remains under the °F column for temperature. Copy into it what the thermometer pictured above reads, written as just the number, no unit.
50
